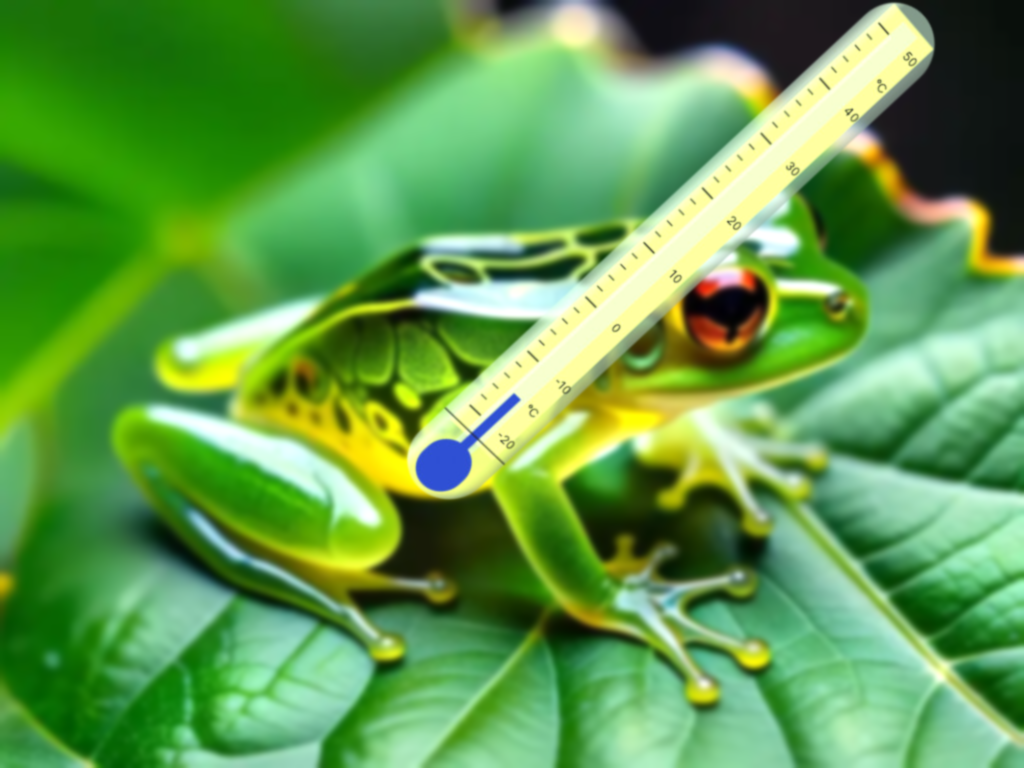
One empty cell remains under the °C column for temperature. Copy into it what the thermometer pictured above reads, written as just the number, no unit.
-15
